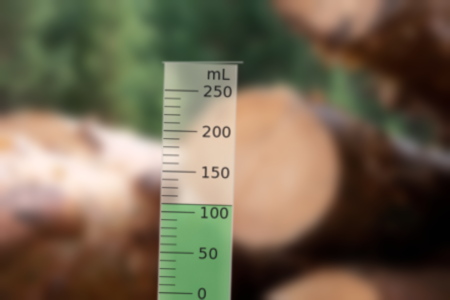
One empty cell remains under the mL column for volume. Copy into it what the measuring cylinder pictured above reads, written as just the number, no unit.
110
